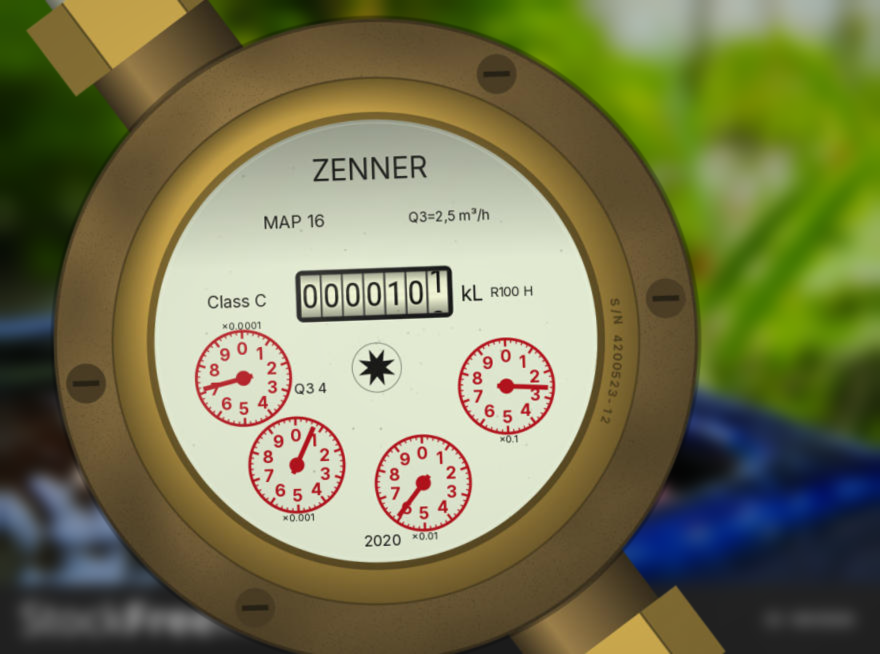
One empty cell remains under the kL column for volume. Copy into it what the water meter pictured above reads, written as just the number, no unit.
101.2607
